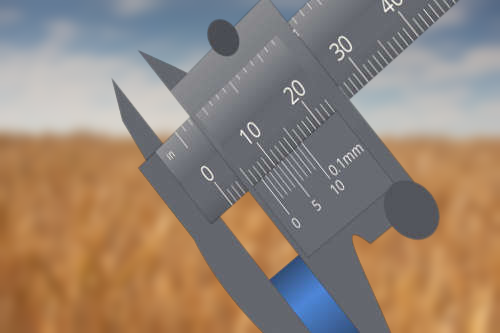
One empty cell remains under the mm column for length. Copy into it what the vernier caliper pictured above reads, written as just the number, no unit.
6.8
